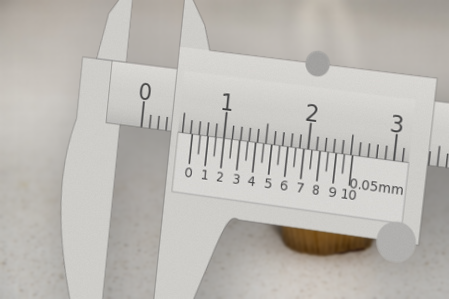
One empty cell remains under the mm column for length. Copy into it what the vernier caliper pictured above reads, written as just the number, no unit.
6.2
